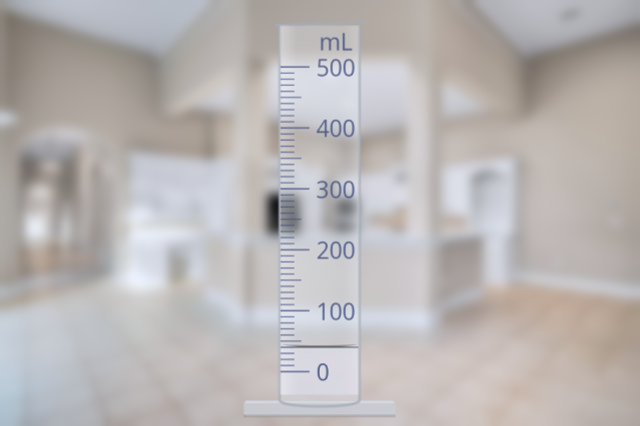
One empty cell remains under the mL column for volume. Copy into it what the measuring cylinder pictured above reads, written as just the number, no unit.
40
